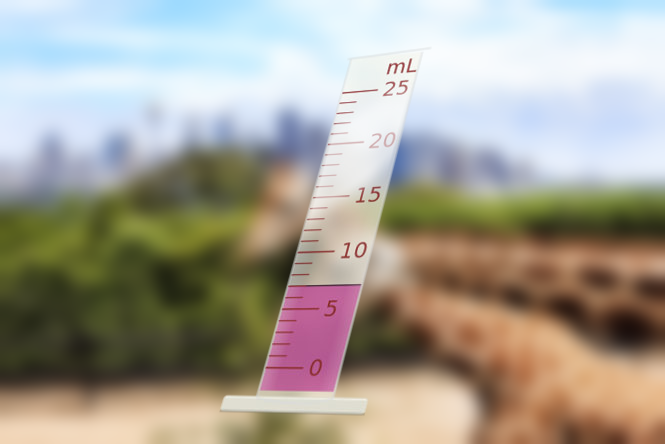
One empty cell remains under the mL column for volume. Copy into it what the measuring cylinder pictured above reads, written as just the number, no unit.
7
